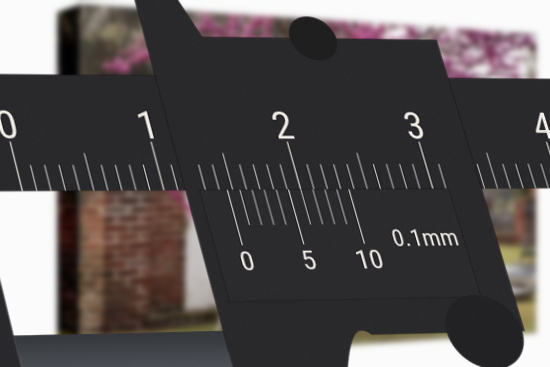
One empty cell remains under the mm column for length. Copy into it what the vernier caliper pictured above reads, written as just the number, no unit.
14.6
